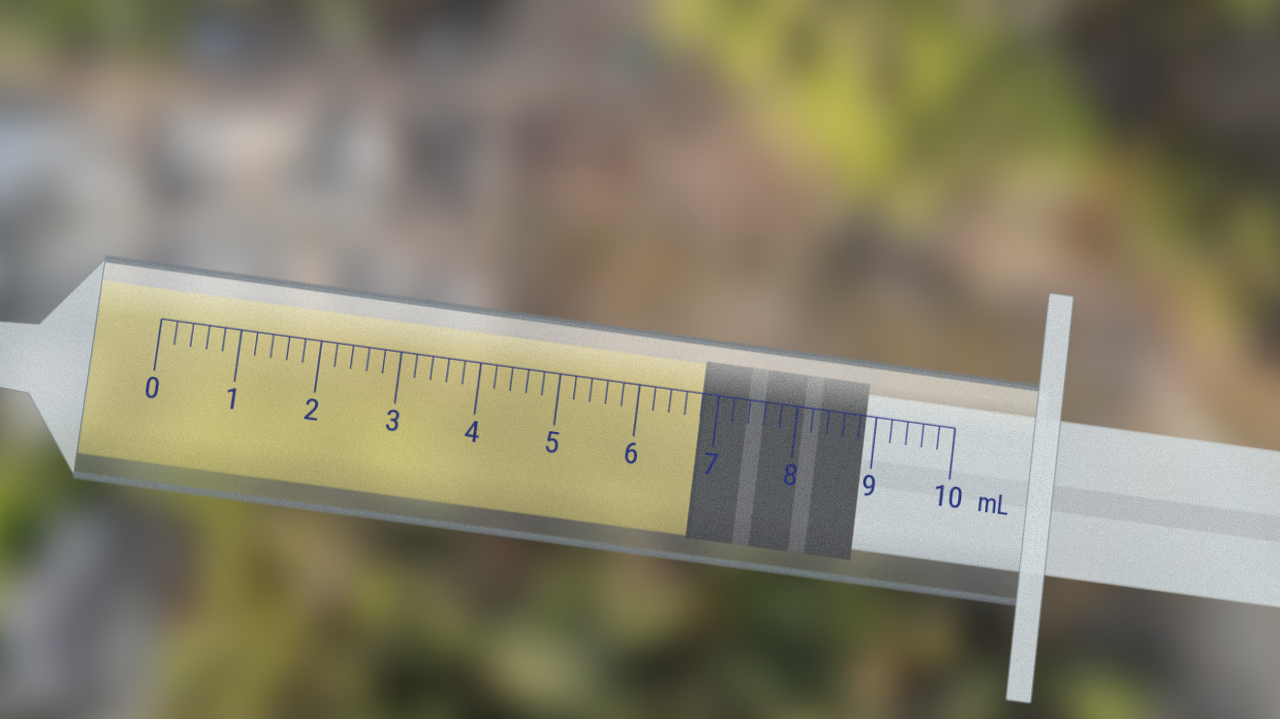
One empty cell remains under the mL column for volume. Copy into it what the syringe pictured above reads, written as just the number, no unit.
6.8
